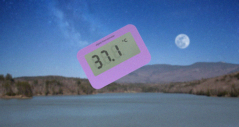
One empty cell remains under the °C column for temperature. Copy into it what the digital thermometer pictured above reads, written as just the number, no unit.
37.1
